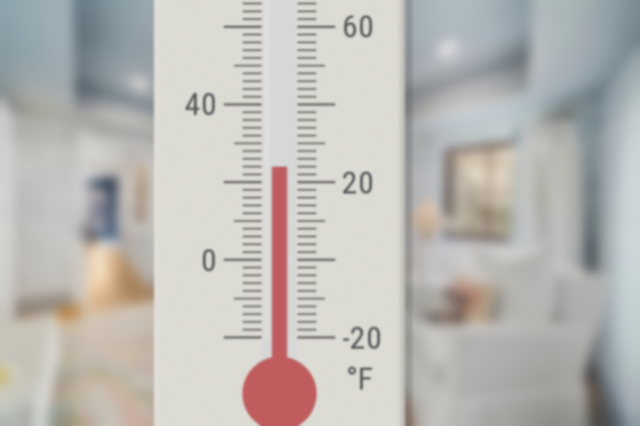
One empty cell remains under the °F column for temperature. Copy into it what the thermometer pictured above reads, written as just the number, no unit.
24
